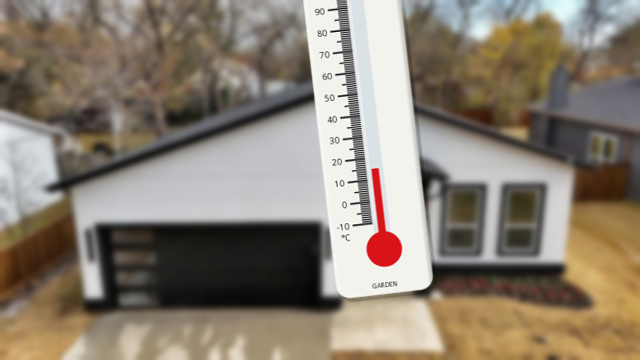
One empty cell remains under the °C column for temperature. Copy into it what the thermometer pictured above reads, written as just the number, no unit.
15
